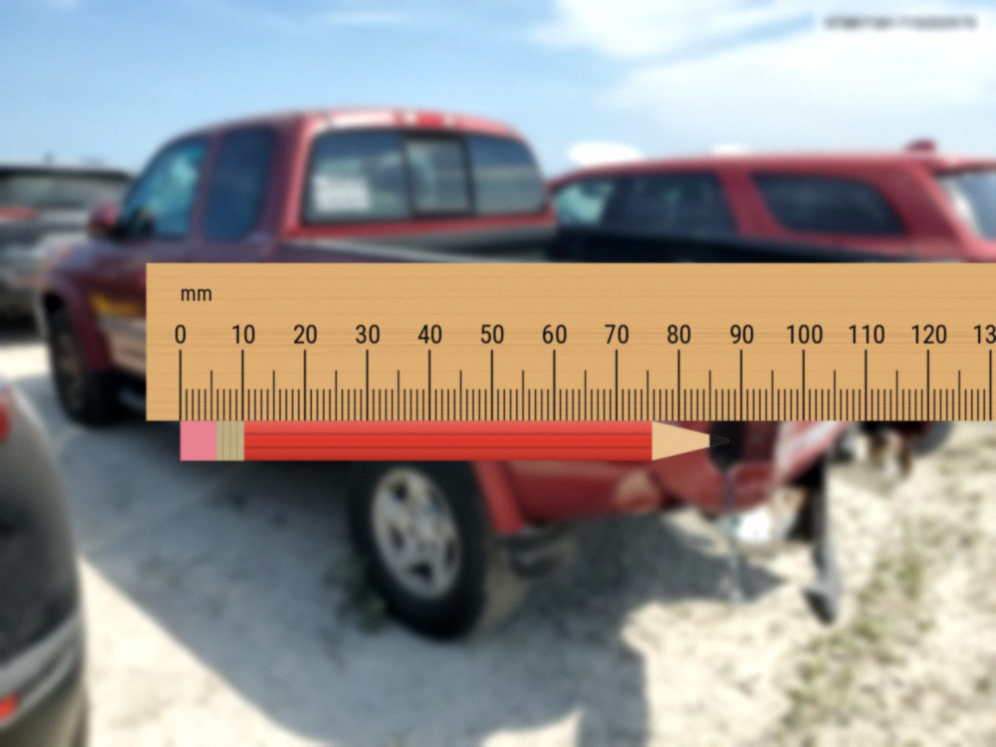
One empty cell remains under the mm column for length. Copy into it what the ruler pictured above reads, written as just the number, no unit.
88
